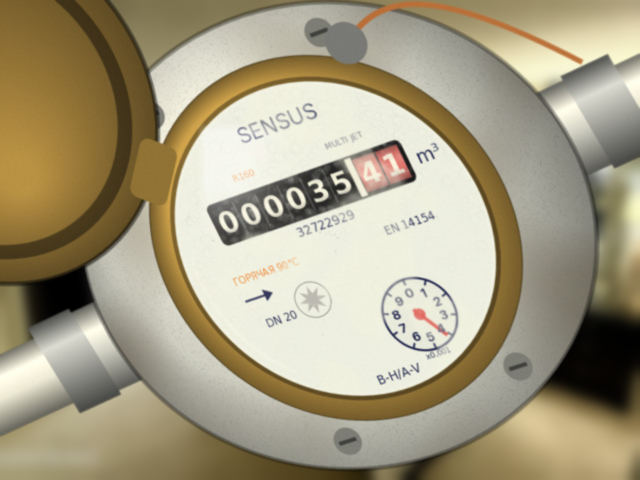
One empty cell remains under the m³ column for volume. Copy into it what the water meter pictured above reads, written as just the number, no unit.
35.414
